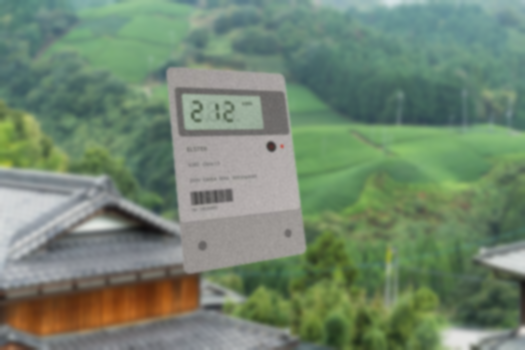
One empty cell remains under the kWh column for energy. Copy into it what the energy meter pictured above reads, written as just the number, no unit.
212
